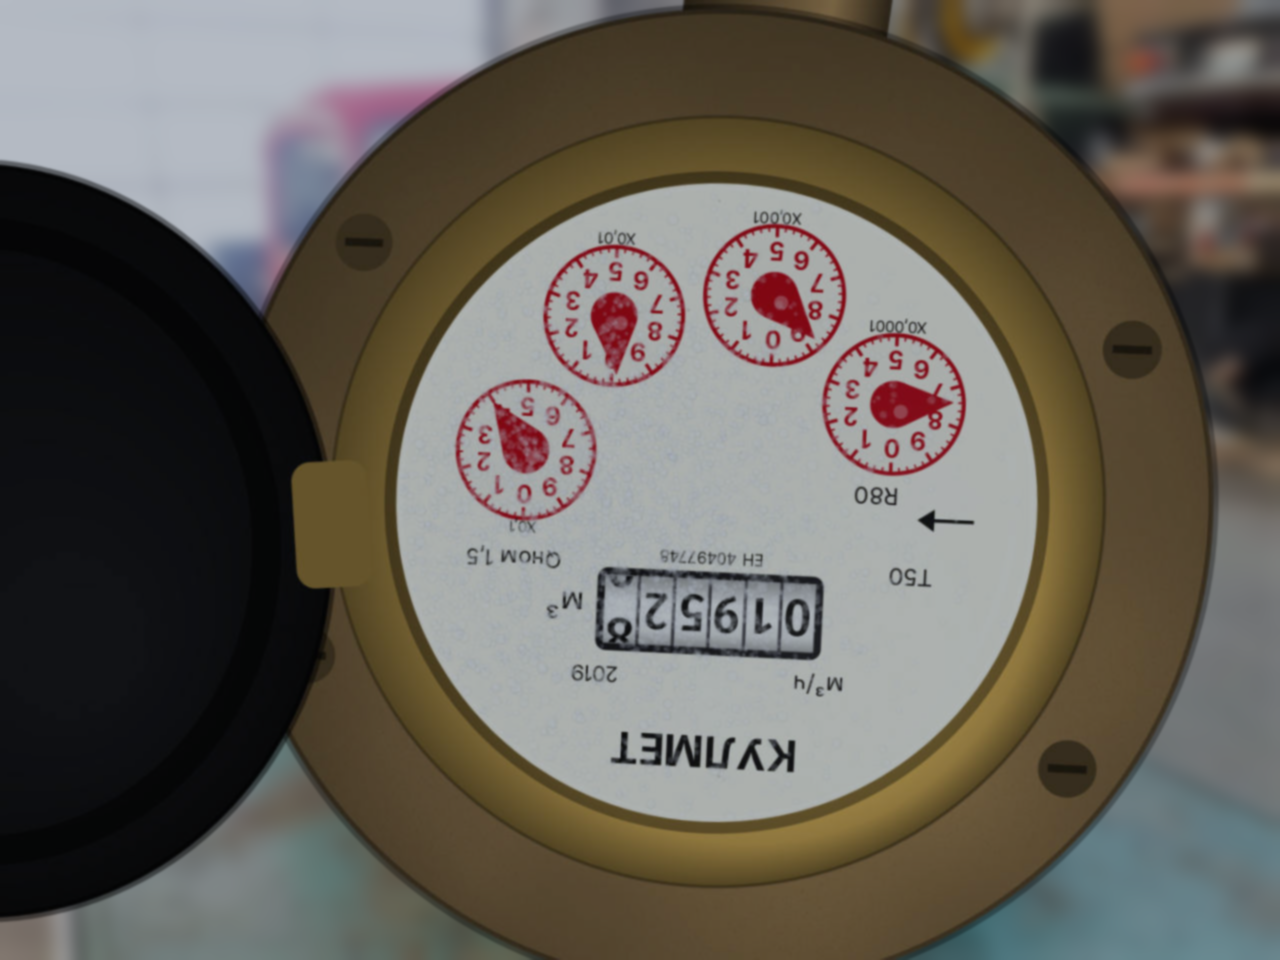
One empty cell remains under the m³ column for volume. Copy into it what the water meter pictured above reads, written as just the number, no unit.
19528.3987
